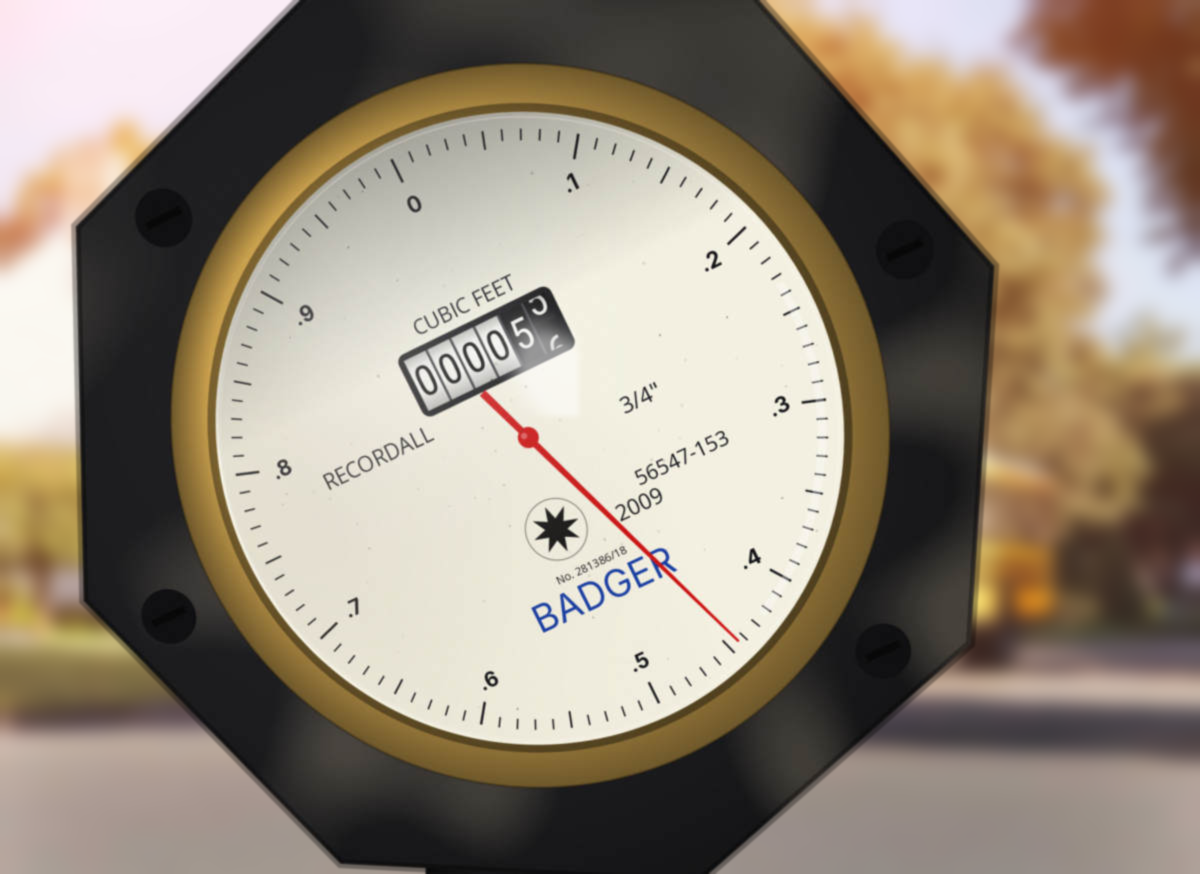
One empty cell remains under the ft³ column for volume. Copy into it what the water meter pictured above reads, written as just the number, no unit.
55.44
